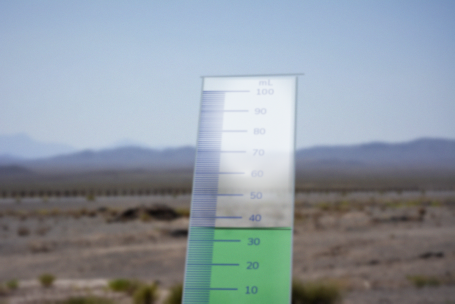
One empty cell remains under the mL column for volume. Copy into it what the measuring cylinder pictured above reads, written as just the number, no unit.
35
